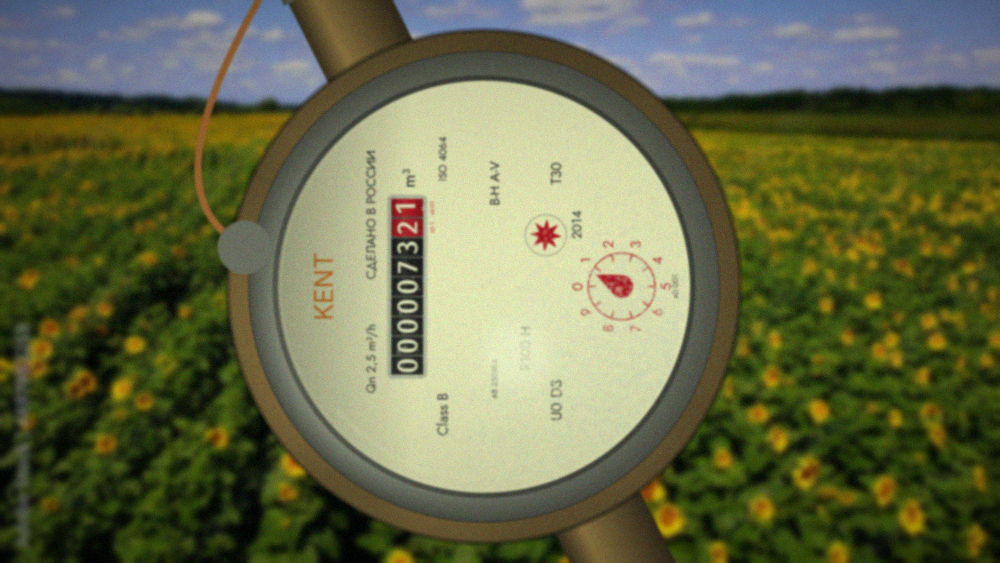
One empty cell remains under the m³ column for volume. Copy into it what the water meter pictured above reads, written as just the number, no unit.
73.210
